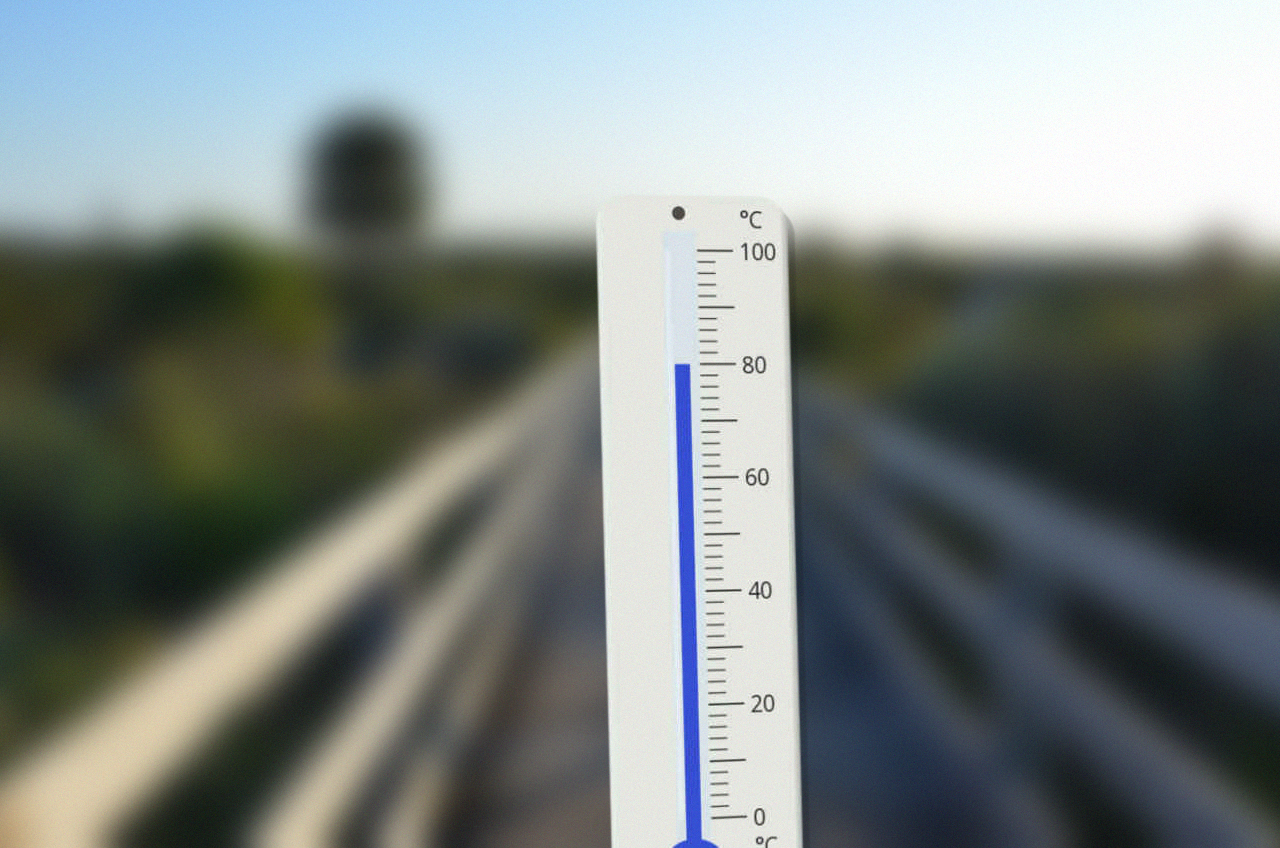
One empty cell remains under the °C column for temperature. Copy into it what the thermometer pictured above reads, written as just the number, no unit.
80
